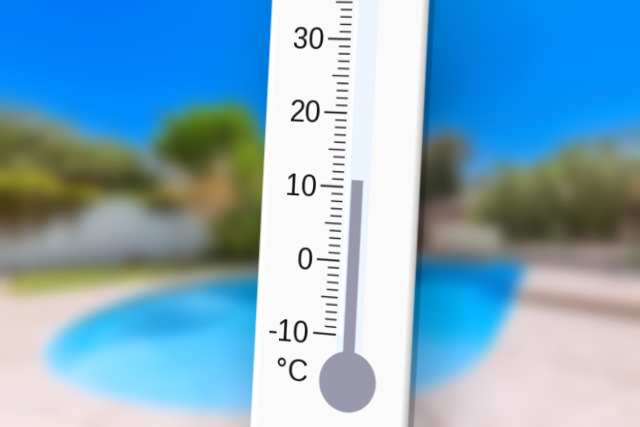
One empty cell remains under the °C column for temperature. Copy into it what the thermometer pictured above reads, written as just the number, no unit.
11
